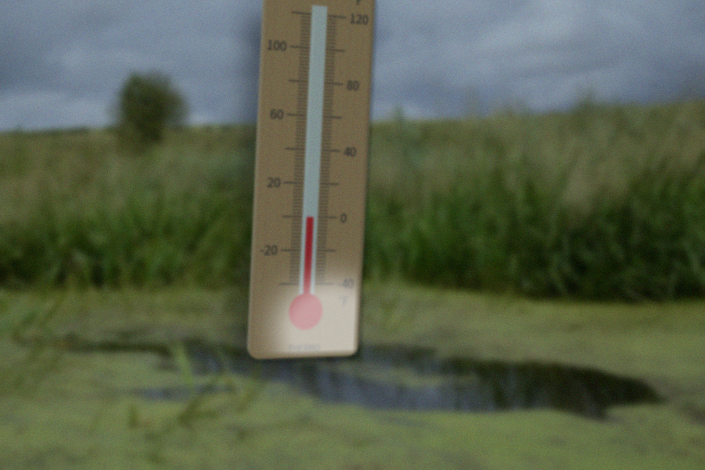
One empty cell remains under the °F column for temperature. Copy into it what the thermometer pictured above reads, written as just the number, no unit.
0
